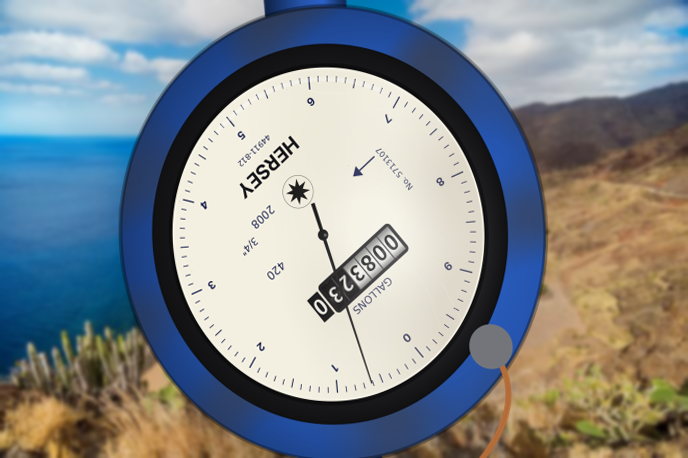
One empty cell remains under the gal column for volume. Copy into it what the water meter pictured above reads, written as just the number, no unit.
83230.6
